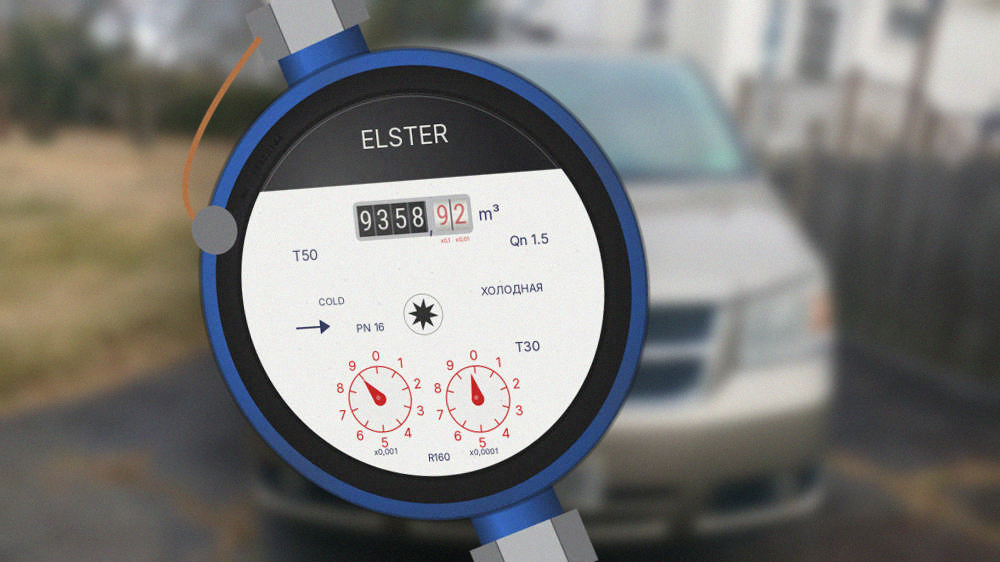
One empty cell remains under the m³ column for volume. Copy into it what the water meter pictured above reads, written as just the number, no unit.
9358.9289
